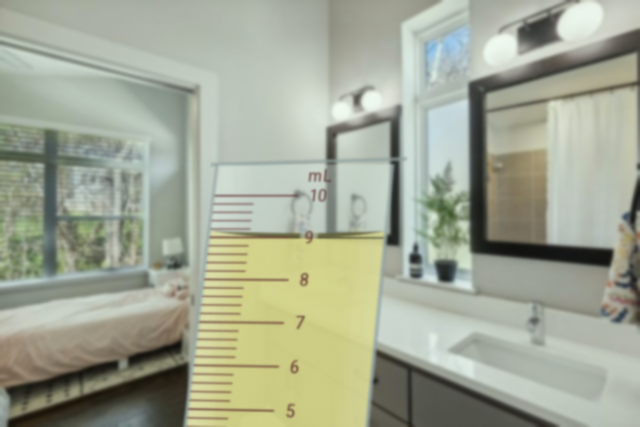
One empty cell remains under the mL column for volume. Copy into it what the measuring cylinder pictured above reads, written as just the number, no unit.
9
